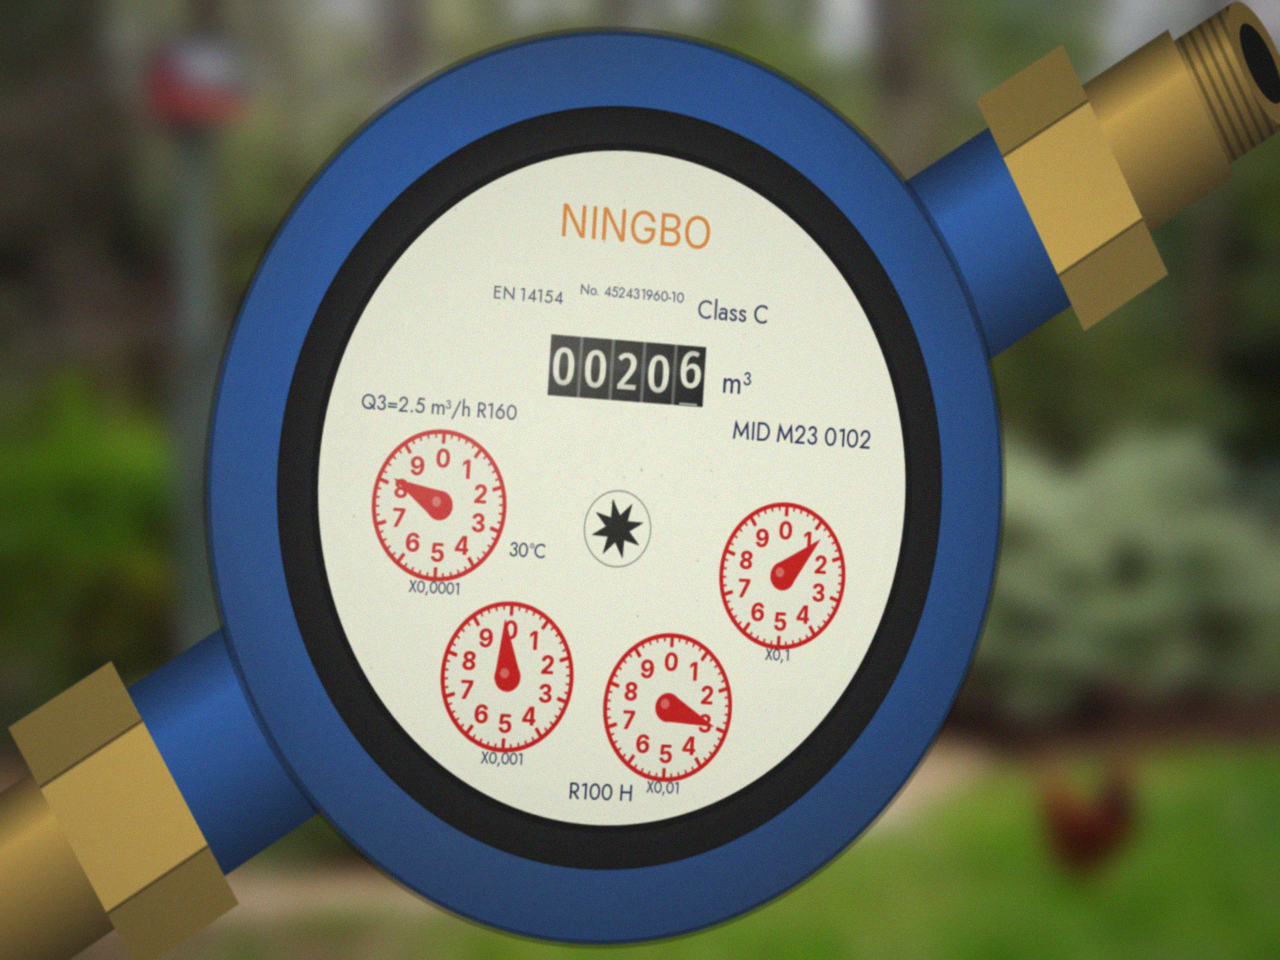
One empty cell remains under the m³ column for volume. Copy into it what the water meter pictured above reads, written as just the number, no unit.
206.1298
